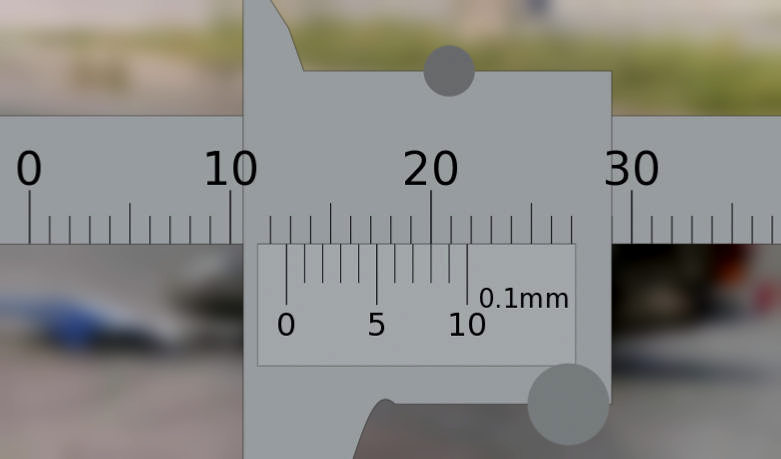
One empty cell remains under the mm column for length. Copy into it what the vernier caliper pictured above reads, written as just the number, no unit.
12.8
